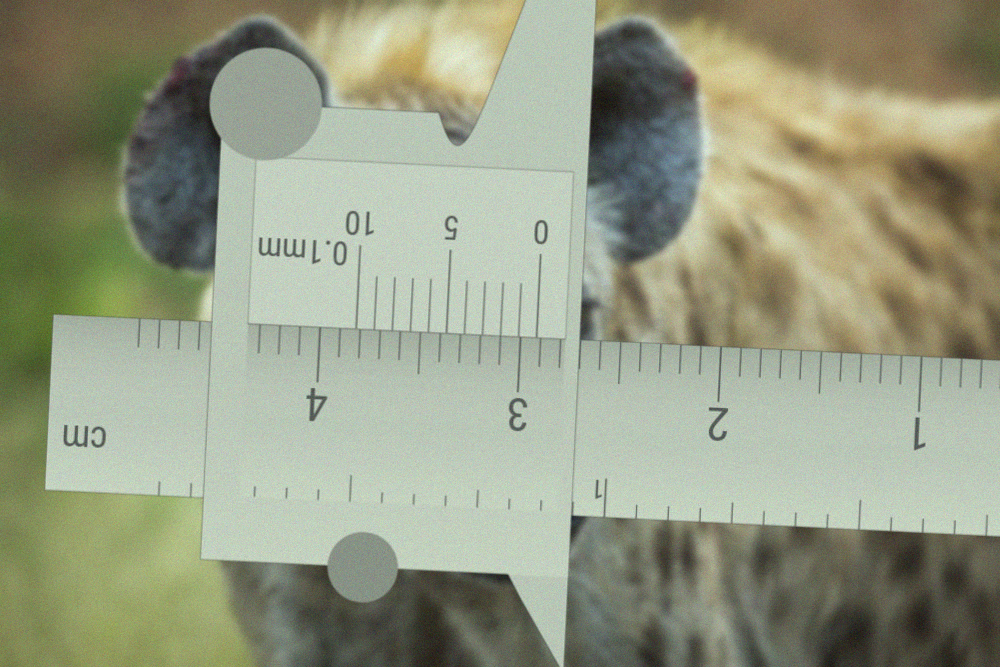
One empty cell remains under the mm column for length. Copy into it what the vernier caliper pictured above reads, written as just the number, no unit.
29.2
